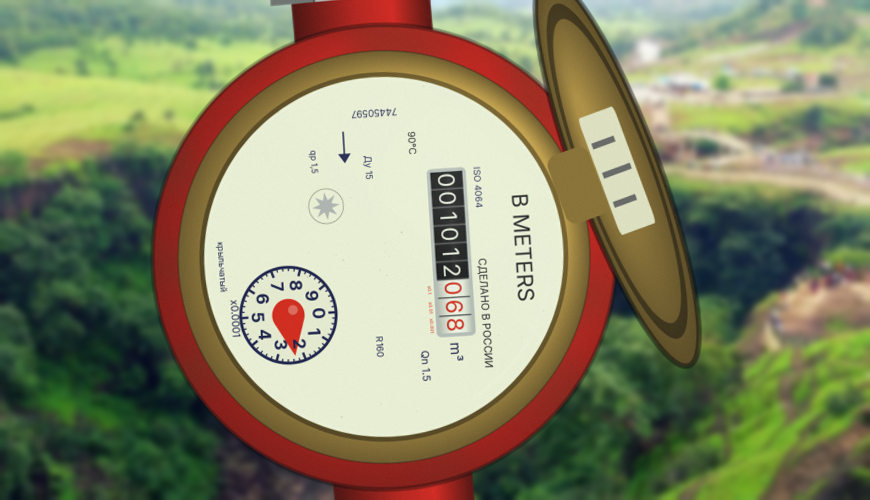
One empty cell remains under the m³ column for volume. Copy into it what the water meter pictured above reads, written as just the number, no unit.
1012.0682
